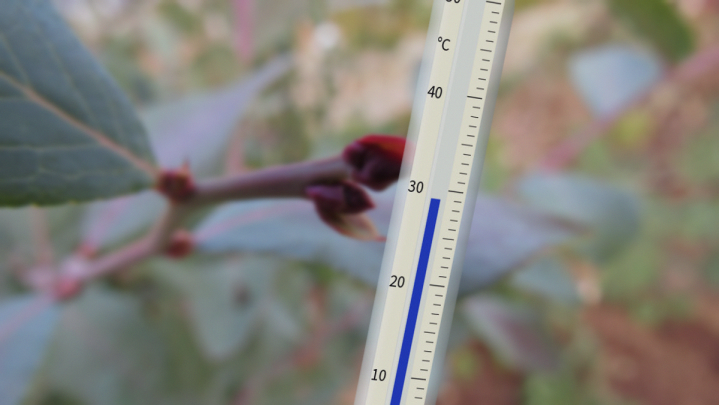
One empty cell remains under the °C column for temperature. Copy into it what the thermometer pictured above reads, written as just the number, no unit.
29
